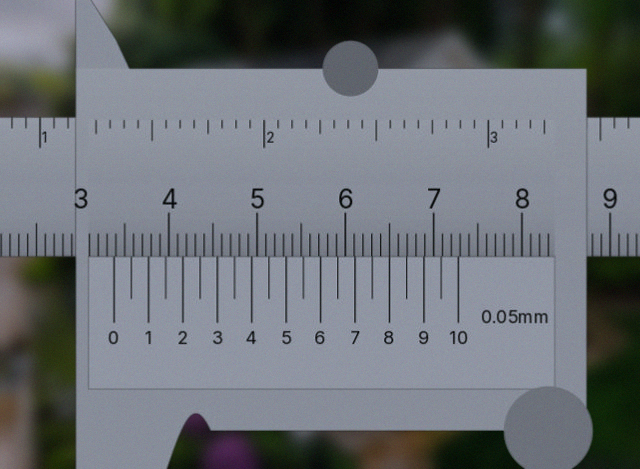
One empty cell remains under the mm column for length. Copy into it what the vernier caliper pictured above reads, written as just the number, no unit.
33.8
